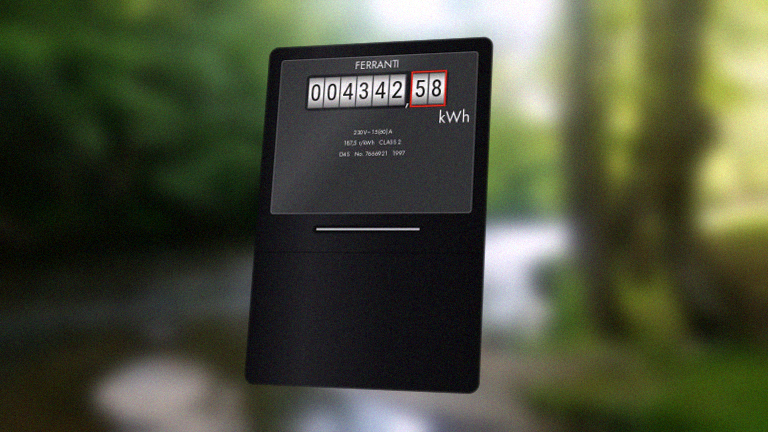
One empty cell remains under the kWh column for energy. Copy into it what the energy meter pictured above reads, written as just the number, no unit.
4342.58
